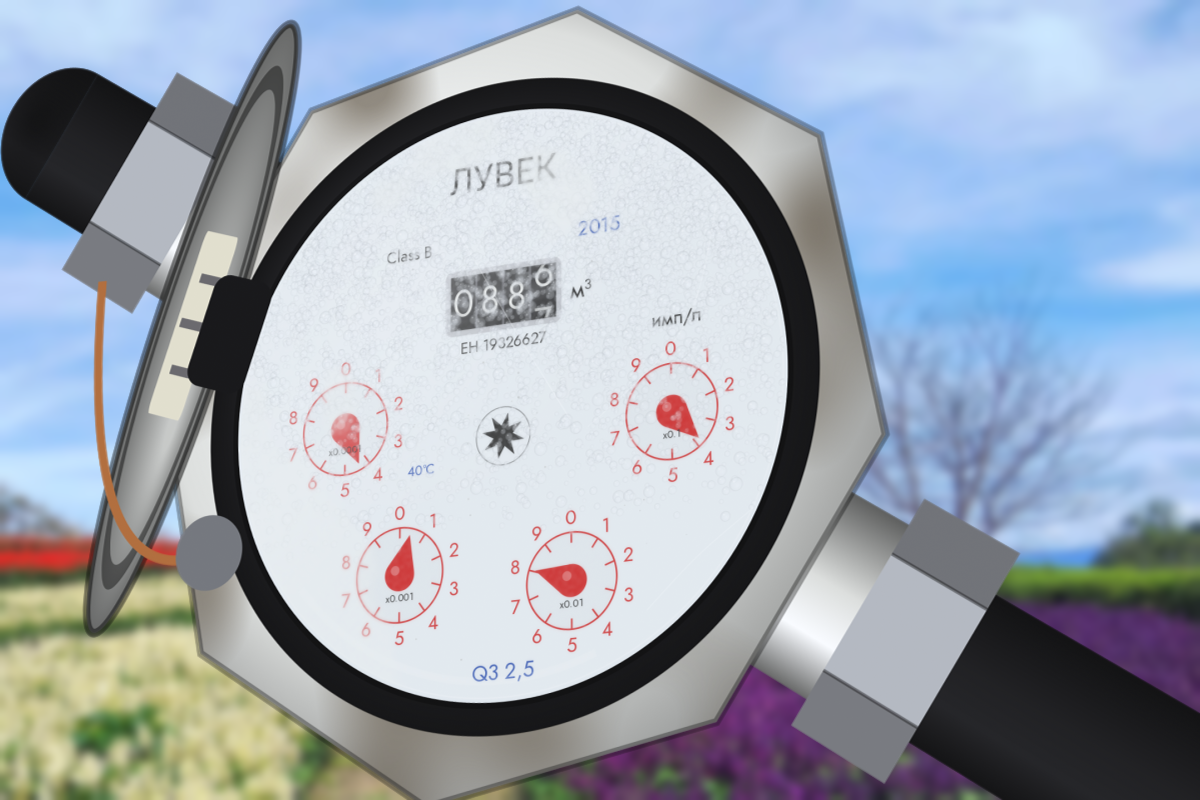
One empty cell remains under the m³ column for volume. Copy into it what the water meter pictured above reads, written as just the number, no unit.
886.3804
